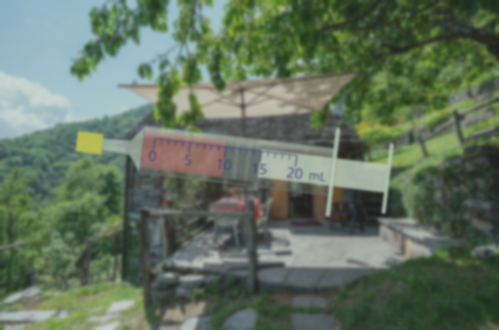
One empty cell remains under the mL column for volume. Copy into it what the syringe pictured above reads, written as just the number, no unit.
10
